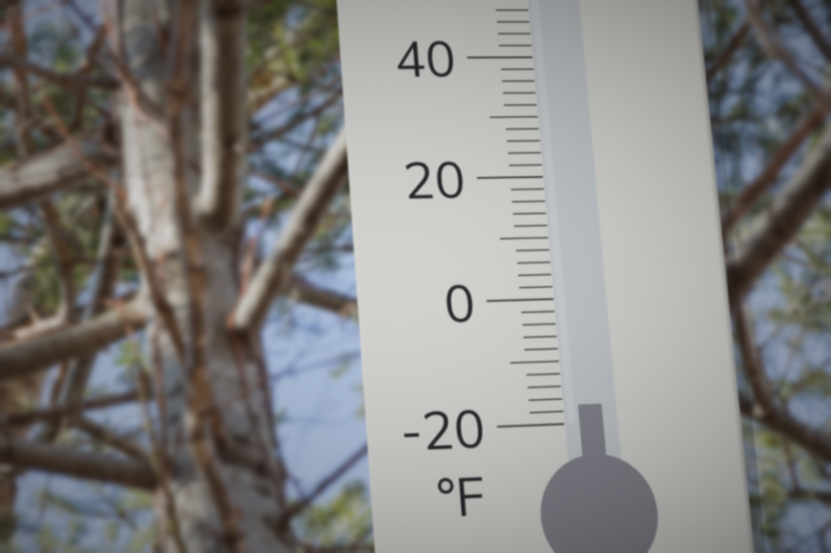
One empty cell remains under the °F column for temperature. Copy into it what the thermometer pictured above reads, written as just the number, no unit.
-17
